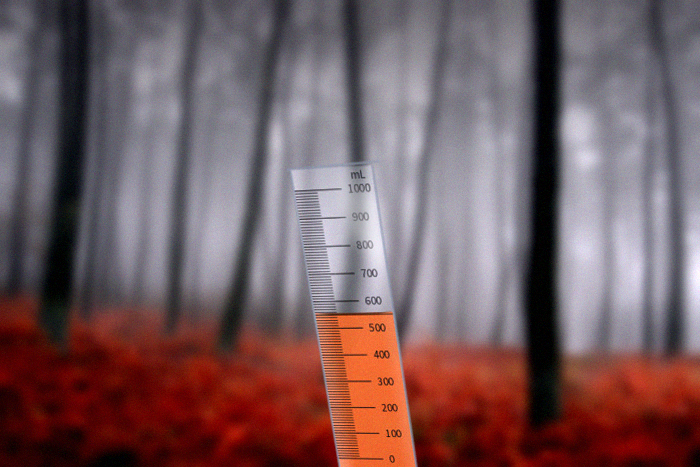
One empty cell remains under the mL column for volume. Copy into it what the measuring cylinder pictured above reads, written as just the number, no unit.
550
